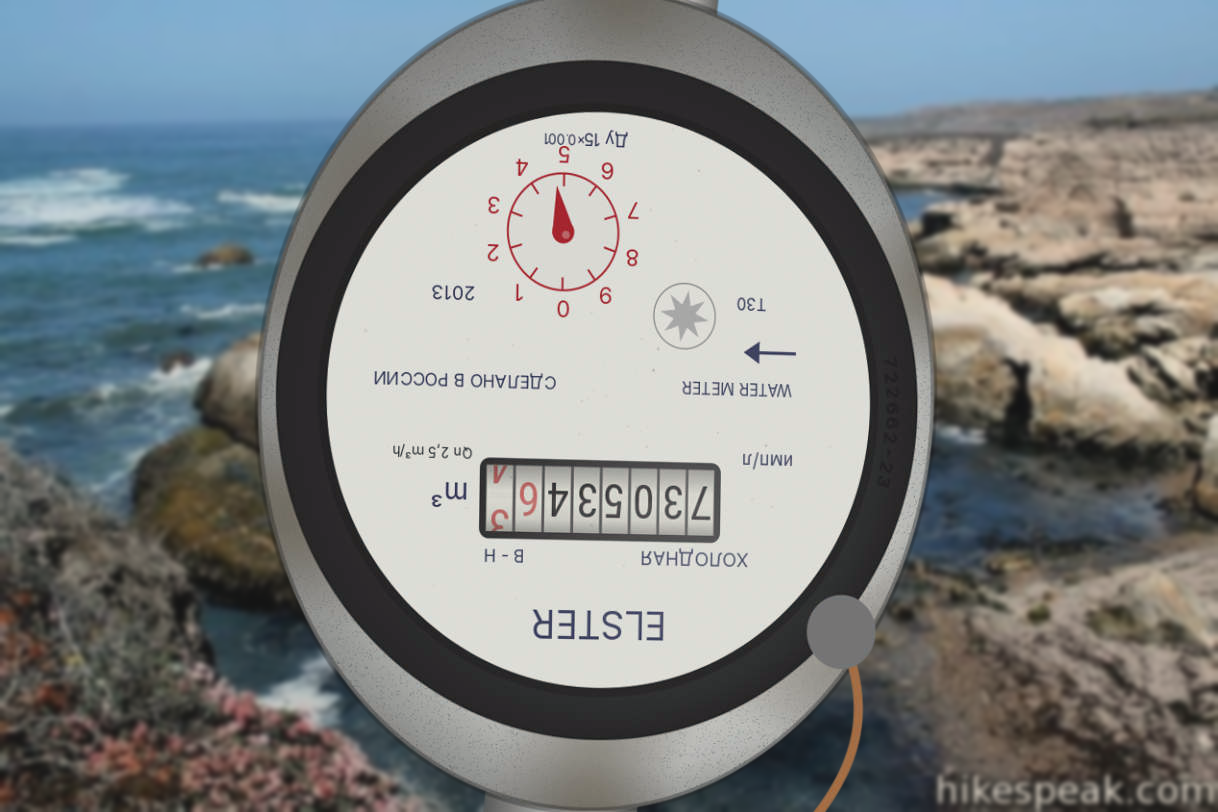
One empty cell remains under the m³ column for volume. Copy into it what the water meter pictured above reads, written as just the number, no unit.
730534.634
